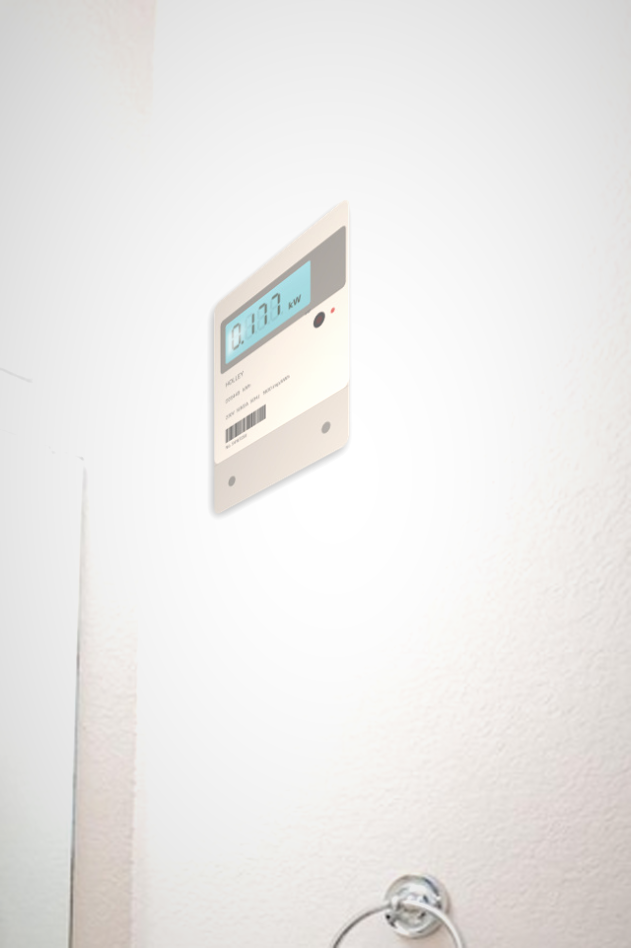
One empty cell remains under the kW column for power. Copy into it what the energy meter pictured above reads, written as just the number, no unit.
0.177
